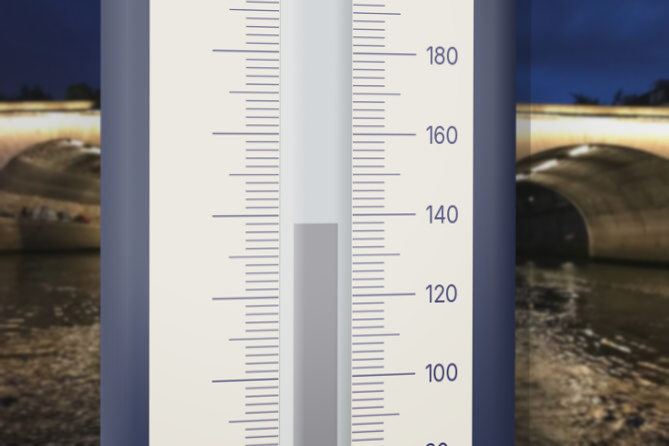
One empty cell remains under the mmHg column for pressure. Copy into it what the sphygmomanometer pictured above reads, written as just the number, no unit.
138
